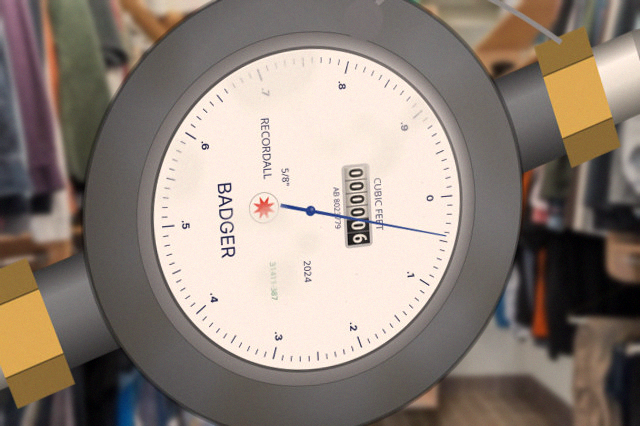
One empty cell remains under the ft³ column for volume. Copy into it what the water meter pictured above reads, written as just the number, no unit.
6.04
